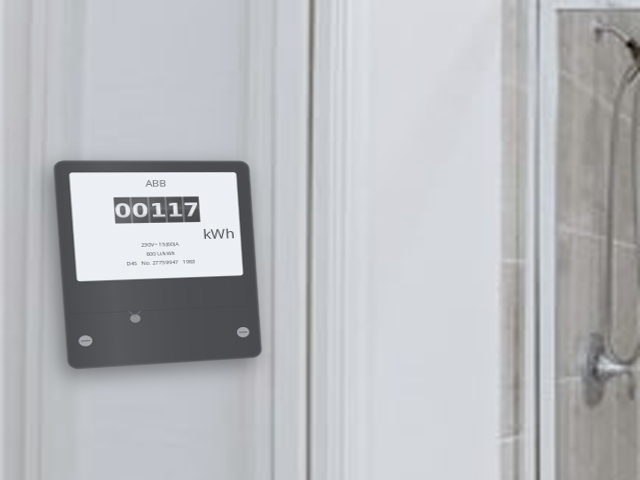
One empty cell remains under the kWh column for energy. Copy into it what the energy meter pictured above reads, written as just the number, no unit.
117
